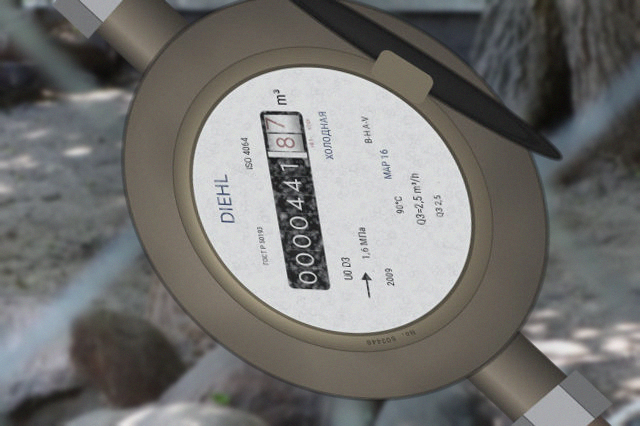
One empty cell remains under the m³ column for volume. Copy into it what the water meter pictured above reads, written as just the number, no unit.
441.87
